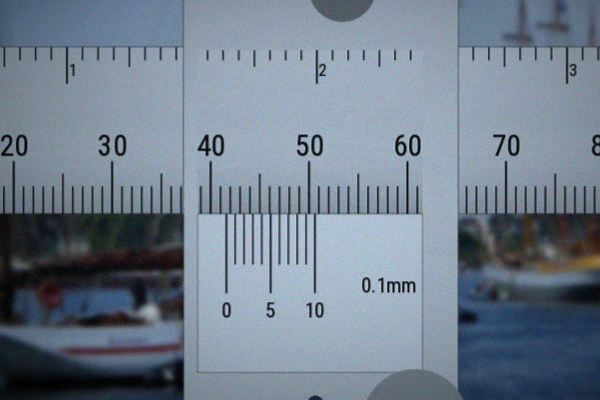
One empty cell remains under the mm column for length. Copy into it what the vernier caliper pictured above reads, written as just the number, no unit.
41.6
